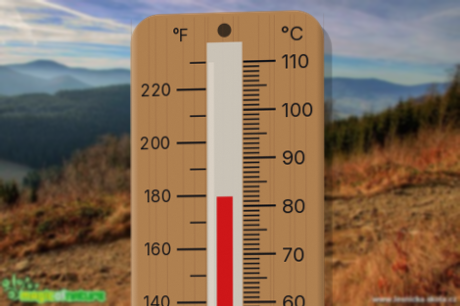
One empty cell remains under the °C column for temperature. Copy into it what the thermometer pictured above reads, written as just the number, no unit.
82
